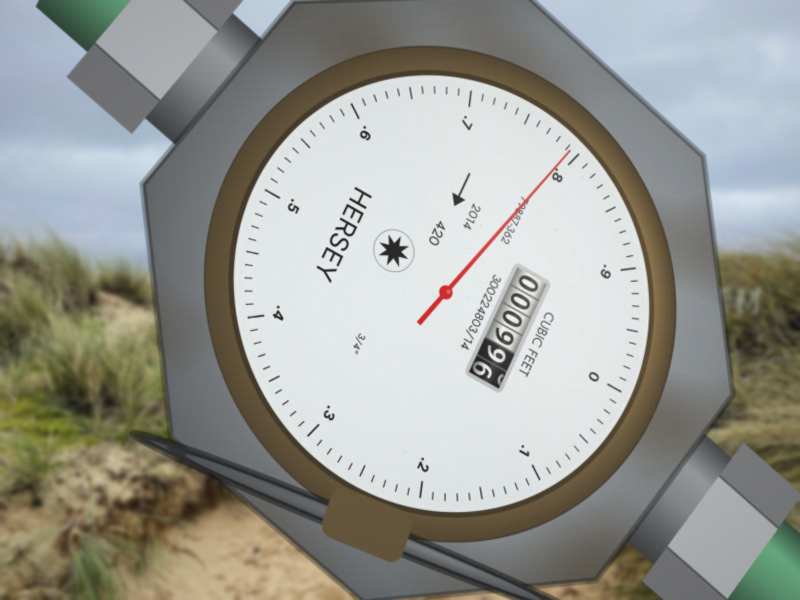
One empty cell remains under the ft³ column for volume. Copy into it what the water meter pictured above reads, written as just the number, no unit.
995.79
